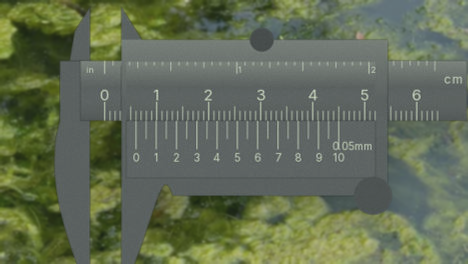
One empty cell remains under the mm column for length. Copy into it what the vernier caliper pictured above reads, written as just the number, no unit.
6.0
